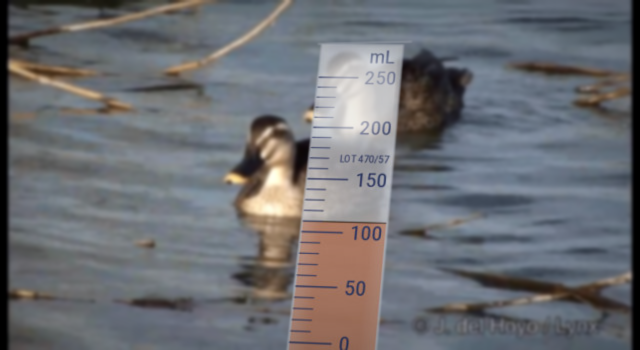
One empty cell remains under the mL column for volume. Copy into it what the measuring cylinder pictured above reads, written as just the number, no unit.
110
